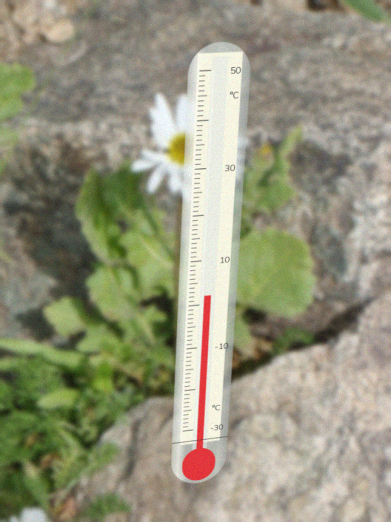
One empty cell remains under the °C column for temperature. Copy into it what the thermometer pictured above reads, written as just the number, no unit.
2
